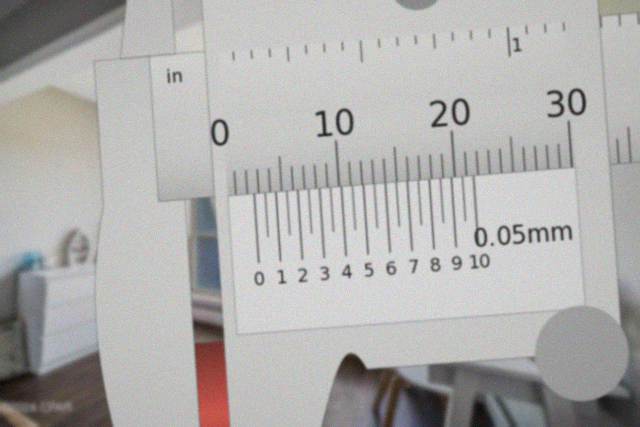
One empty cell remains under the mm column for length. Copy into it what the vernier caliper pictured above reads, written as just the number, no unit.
2.6
